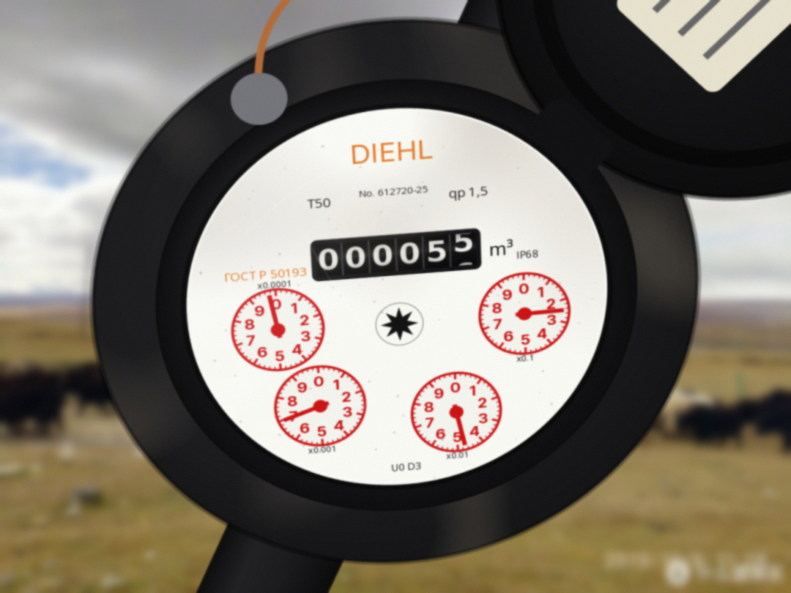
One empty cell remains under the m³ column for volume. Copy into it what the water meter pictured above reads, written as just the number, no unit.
55.2469
